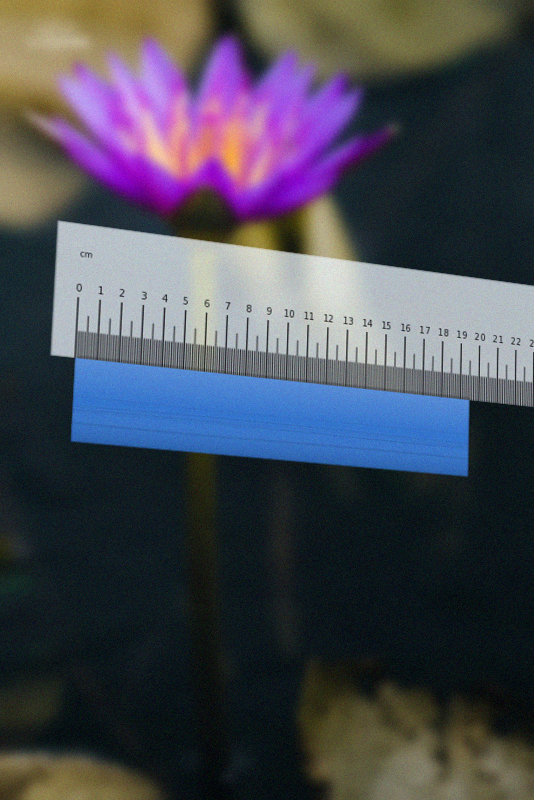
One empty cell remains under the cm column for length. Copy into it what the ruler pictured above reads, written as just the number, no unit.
19.5
